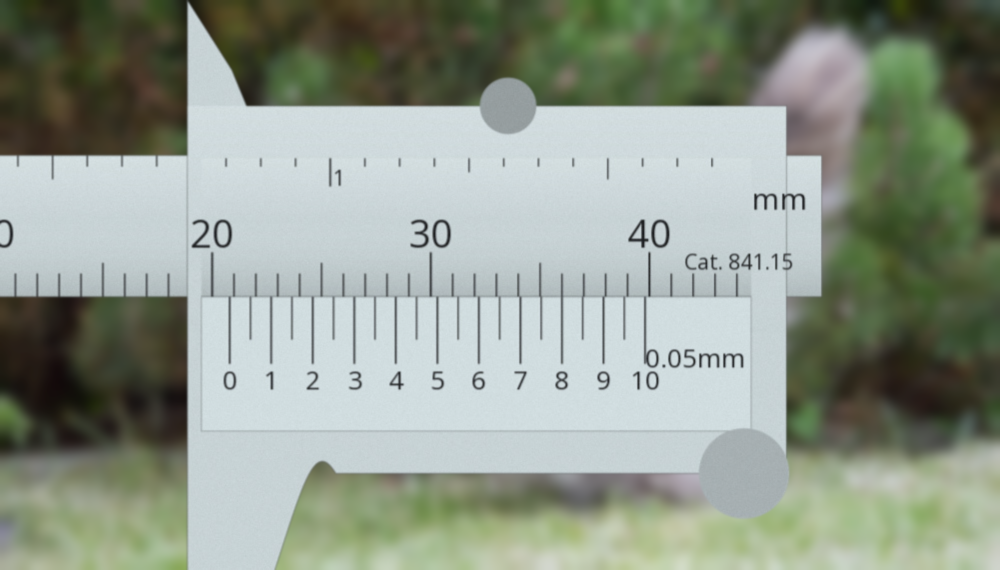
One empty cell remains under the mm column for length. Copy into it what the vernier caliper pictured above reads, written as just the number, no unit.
20.8
